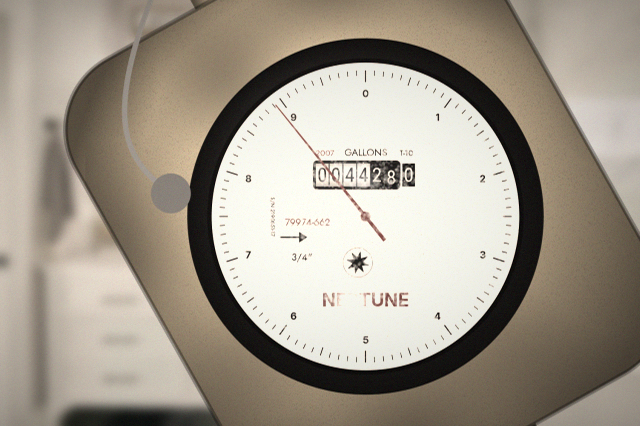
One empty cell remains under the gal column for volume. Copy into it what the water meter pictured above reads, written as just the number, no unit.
44278.9
